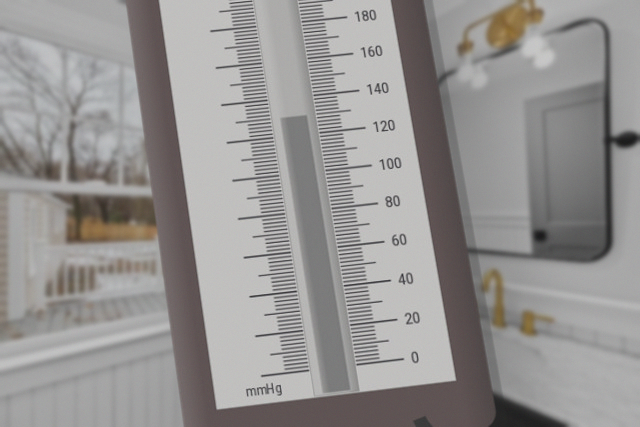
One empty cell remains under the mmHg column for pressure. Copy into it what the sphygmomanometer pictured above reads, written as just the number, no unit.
130
